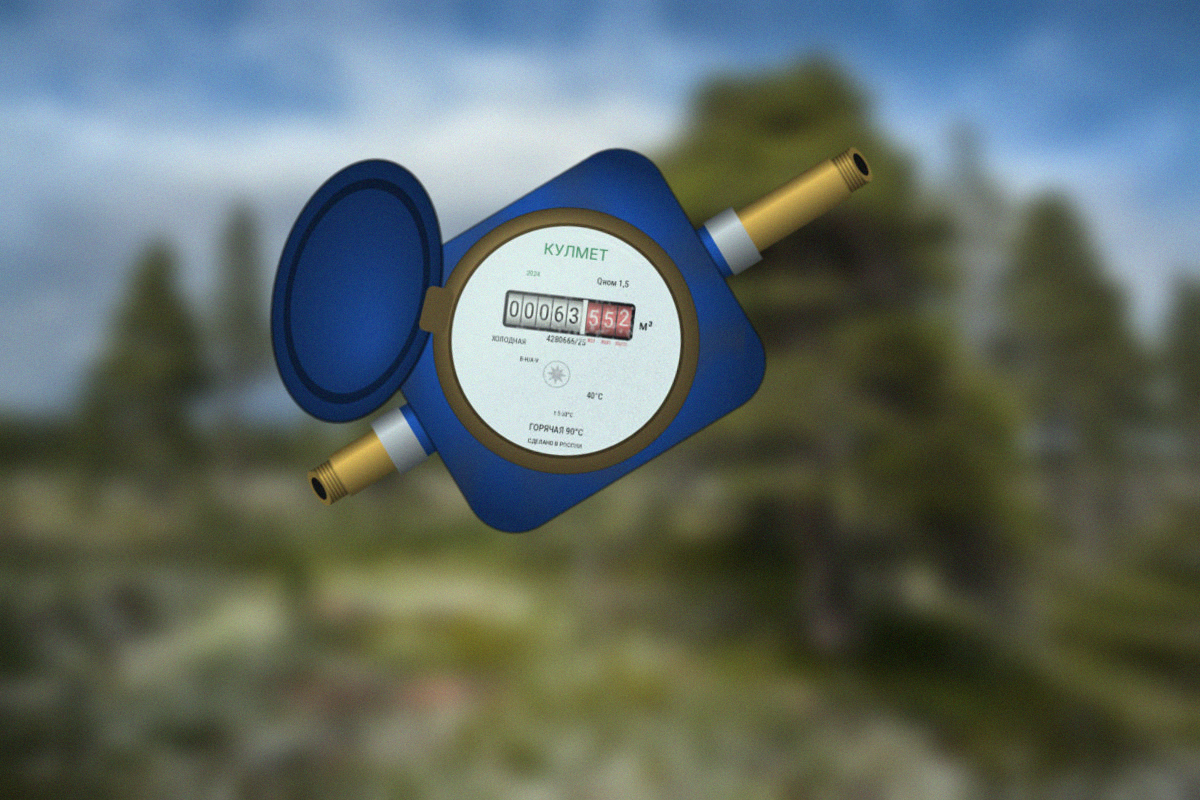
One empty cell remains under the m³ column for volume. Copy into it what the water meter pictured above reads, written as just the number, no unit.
63.552
